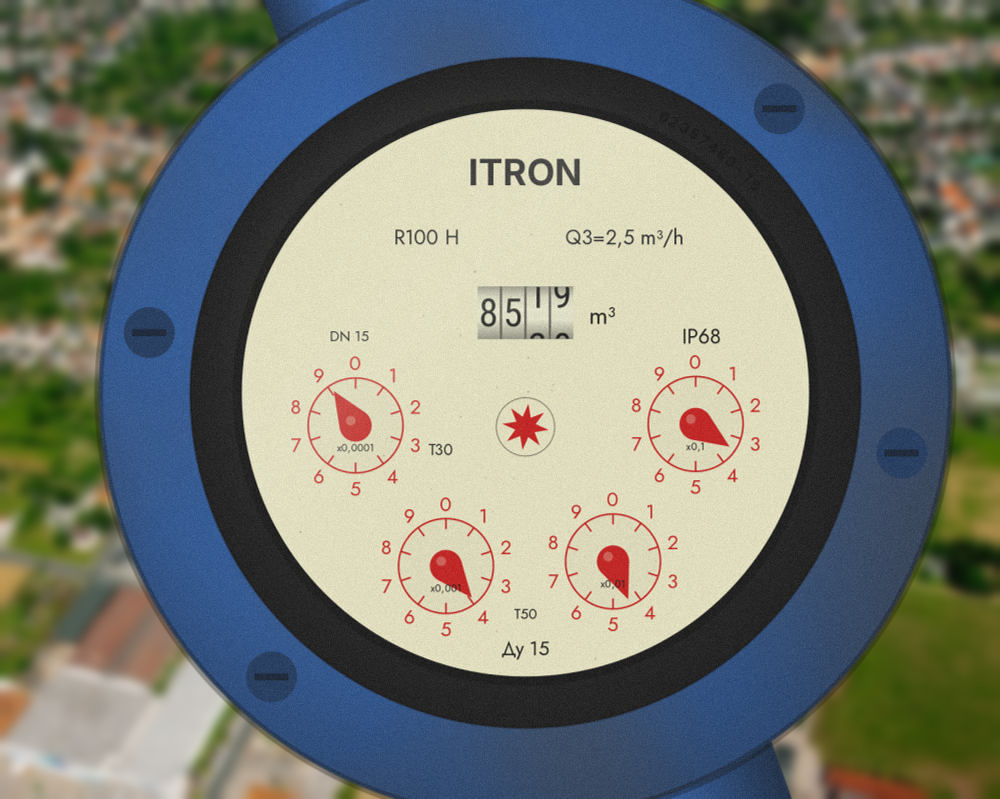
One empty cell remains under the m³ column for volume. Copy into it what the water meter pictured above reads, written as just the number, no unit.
8519.3439
